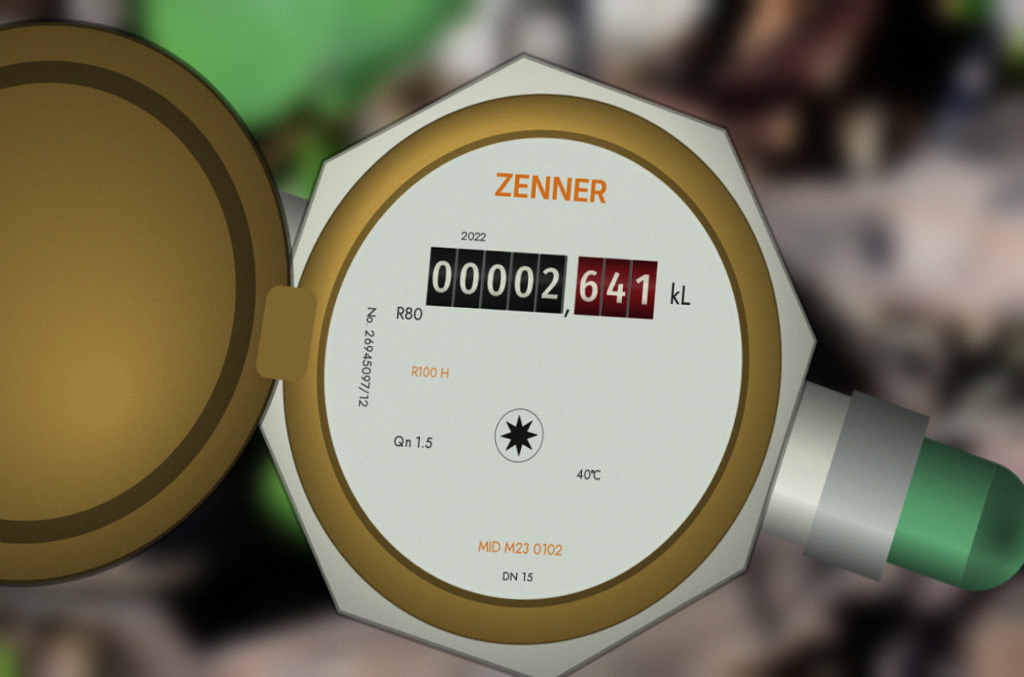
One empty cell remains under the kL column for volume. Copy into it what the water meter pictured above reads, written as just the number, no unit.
2.641
